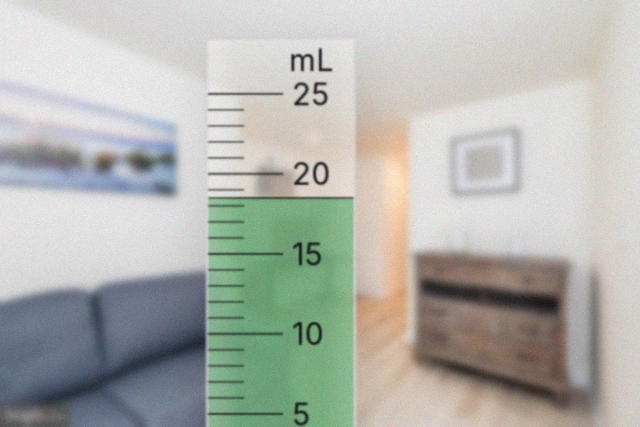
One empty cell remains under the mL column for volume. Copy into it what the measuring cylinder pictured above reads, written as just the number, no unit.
18.5
